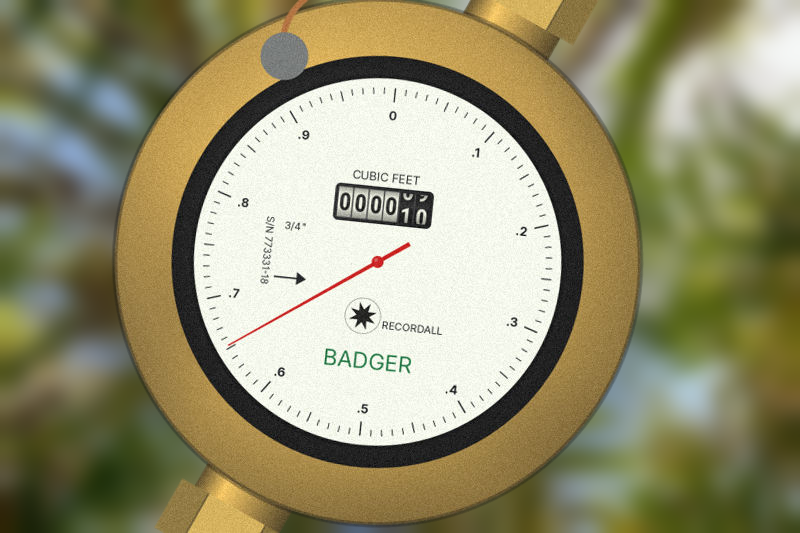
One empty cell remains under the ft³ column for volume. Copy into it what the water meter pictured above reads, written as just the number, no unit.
9.65
